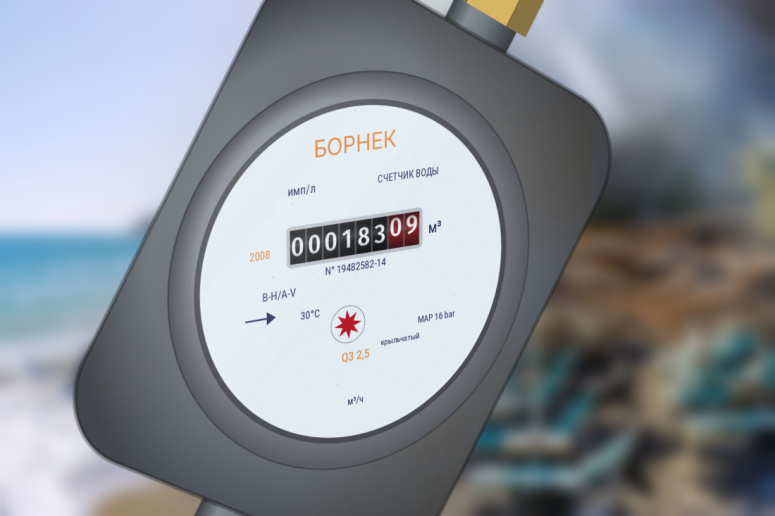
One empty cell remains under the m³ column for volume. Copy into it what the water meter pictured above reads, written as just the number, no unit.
183.09
